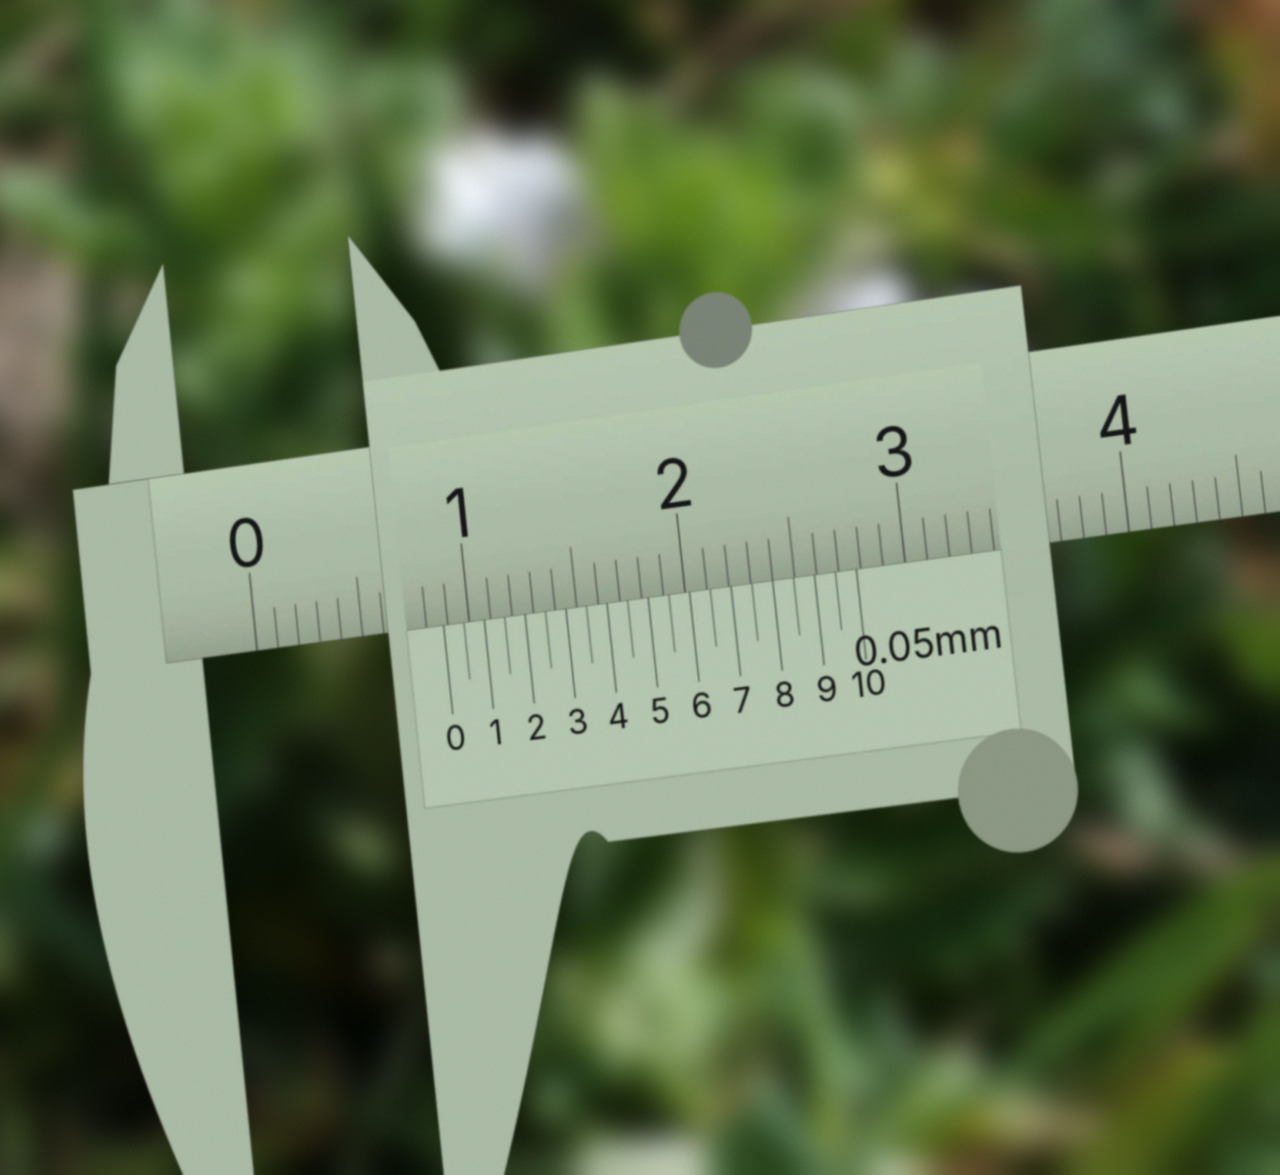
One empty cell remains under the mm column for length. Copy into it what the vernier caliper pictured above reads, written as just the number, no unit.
8.8
